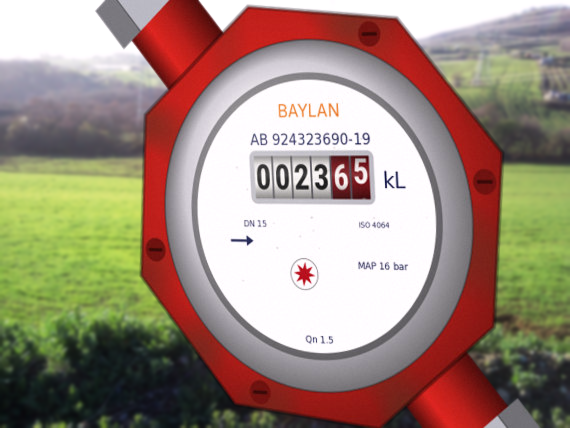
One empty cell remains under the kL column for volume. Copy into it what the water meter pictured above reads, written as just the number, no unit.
23.65
